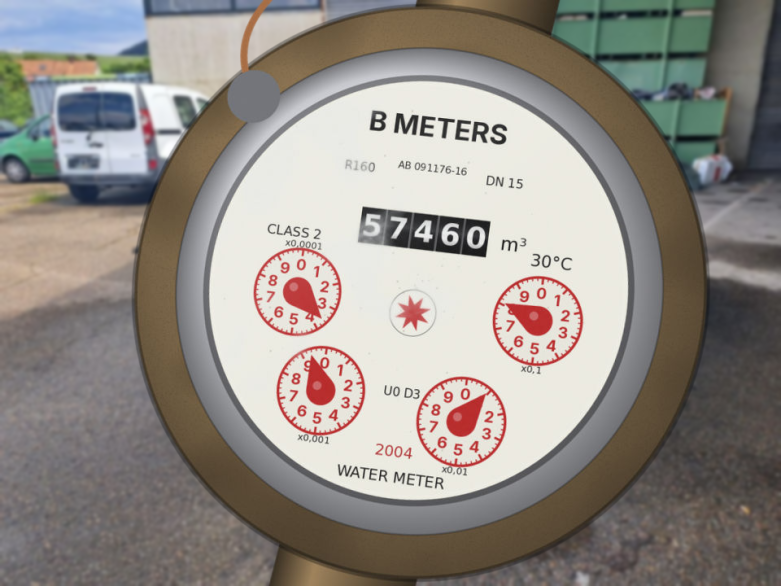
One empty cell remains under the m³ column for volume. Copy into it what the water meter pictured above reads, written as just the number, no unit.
57460.8093
